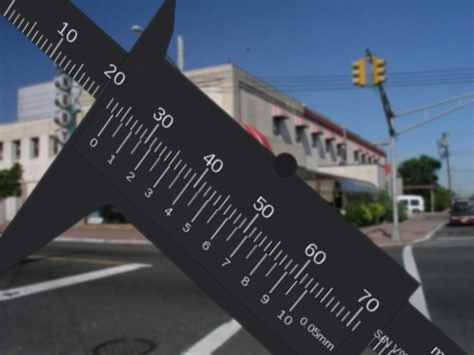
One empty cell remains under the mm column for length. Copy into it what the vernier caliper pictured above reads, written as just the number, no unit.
23.4
